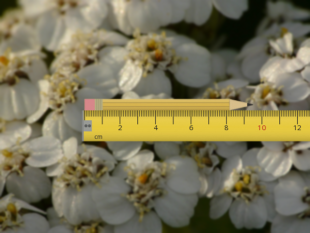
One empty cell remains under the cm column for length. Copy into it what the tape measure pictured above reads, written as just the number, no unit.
9.5
